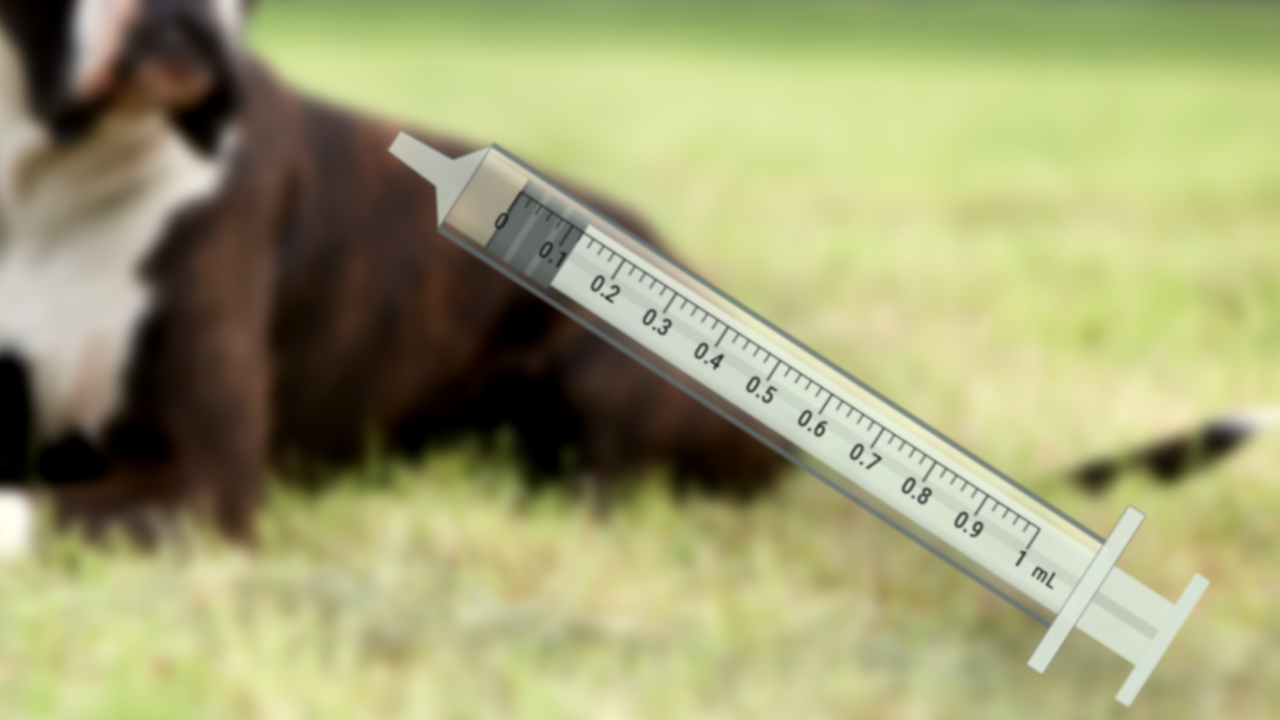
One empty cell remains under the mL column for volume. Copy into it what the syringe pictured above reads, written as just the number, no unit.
0
